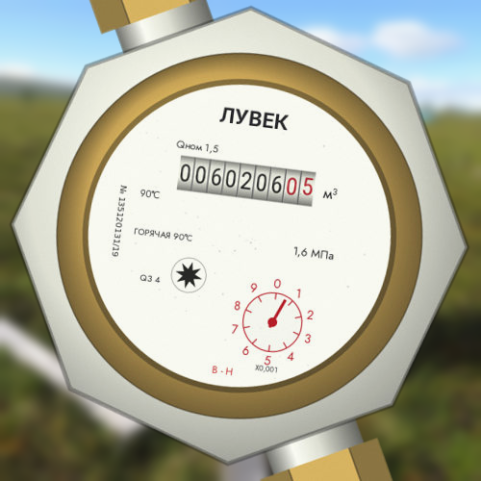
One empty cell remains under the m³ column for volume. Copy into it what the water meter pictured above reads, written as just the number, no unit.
60206.050
